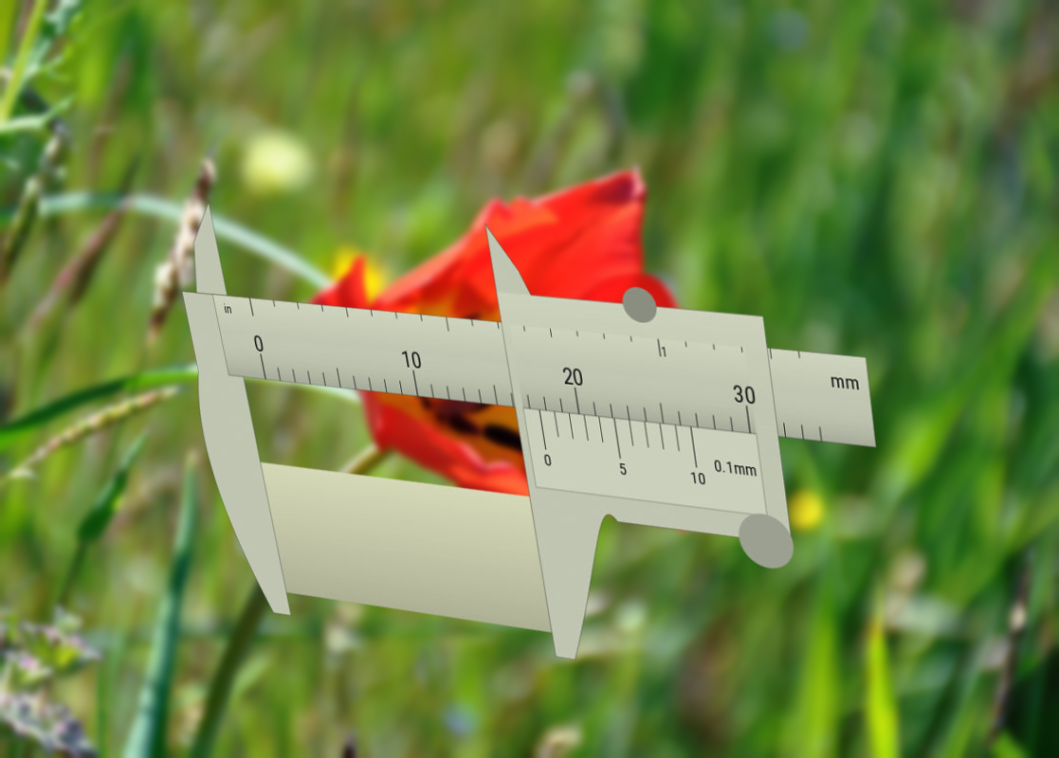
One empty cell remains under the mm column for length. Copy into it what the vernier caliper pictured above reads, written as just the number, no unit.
17.6
